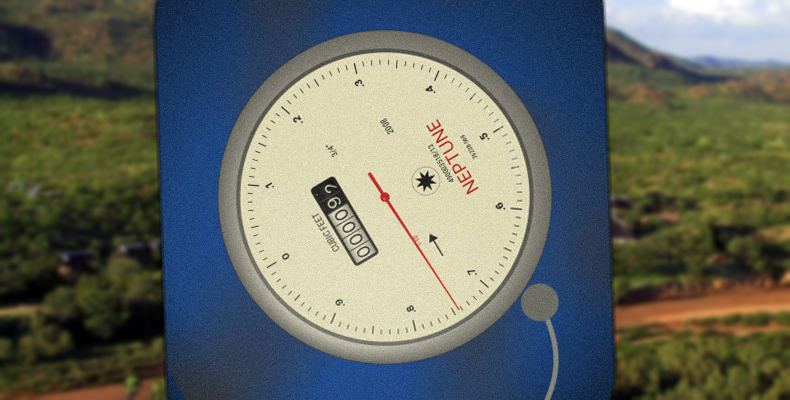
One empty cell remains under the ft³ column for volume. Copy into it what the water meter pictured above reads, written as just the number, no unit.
91.74
